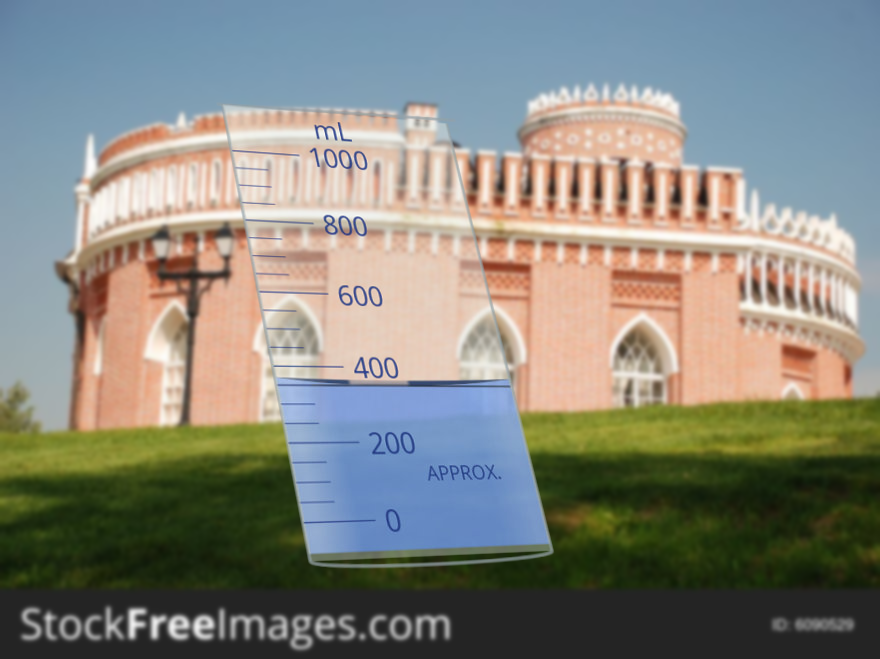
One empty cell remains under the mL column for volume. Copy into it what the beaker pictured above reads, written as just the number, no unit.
350
